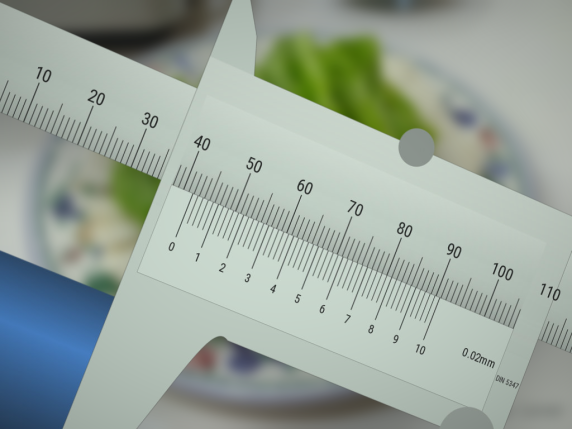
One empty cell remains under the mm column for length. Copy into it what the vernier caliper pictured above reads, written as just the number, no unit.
41.8
